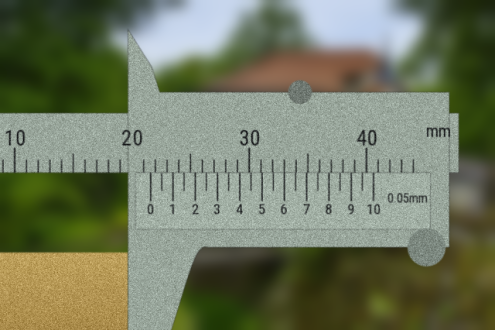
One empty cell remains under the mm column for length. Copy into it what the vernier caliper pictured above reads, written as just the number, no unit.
21.6
